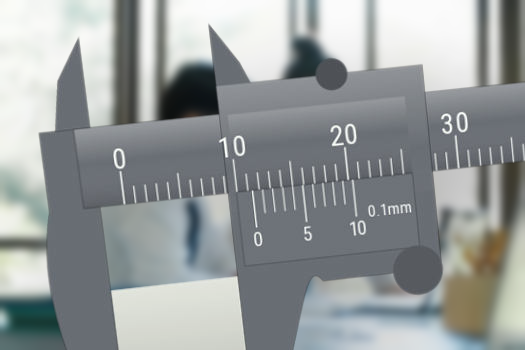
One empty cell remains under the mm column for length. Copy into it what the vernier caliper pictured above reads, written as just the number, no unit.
11.4
